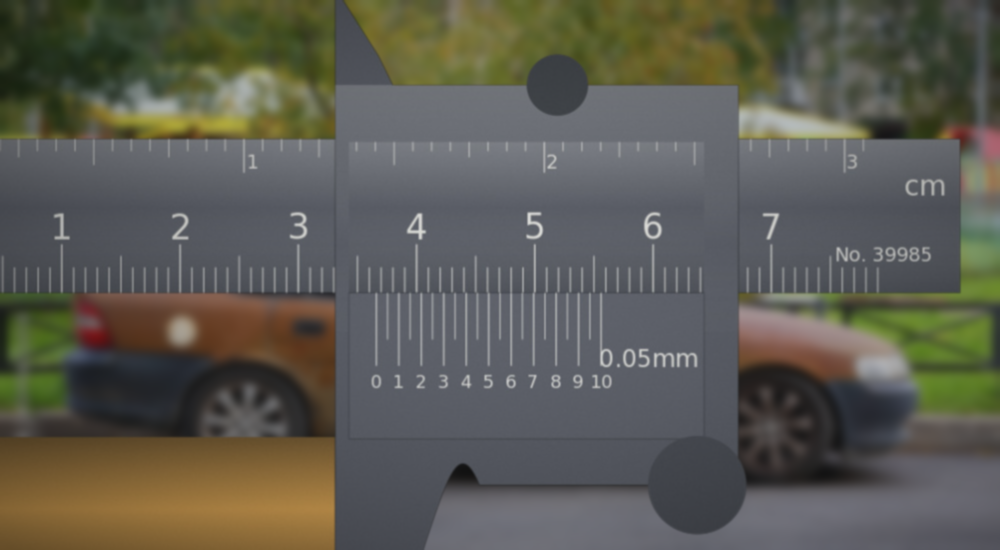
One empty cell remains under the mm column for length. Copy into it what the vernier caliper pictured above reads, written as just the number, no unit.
36.6
